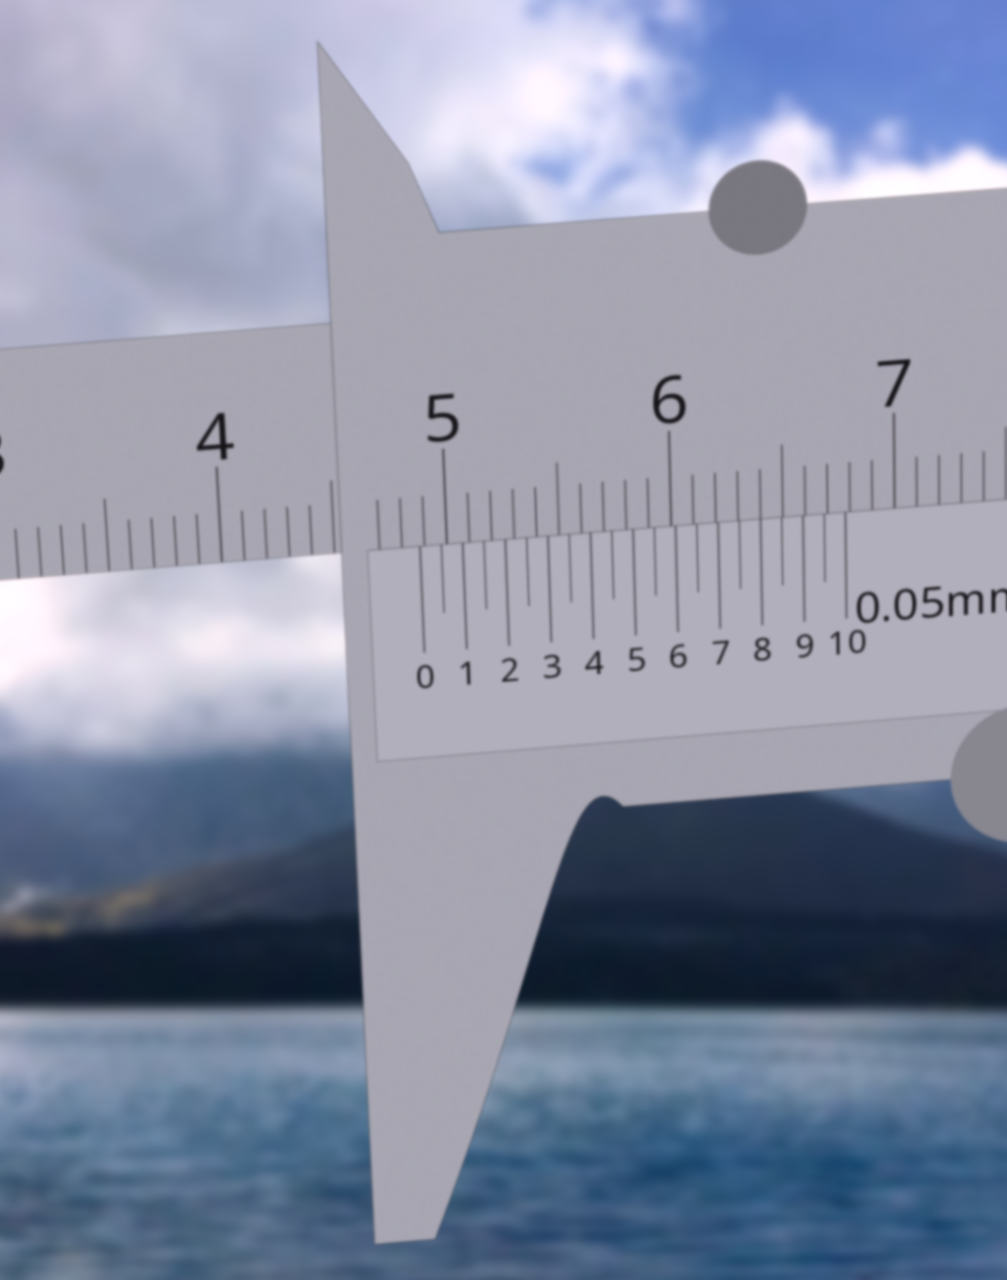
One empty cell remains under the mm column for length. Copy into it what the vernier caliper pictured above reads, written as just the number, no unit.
48.8
